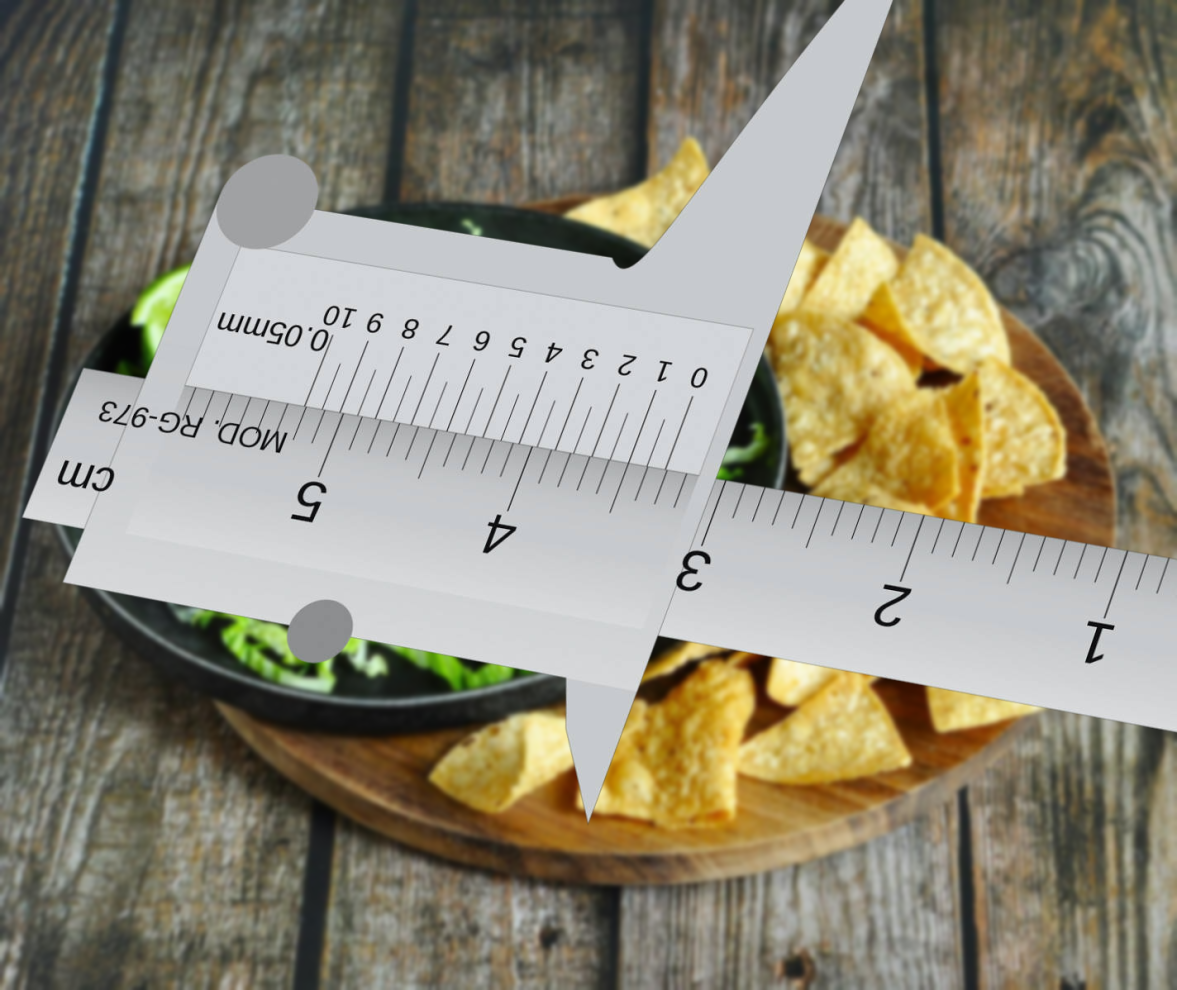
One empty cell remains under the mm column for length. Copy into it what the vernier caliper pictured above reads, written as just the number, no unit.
33.1
